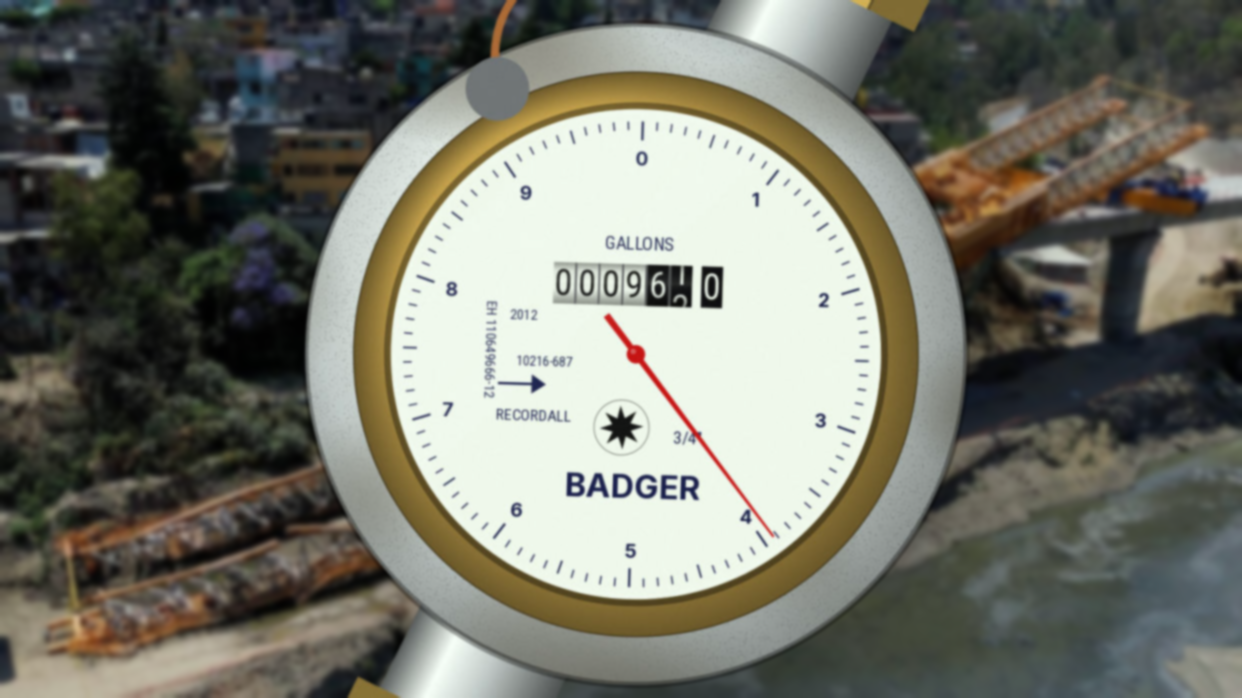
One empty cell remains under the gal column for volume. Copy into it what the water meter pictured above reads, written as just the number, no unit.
9613.9
